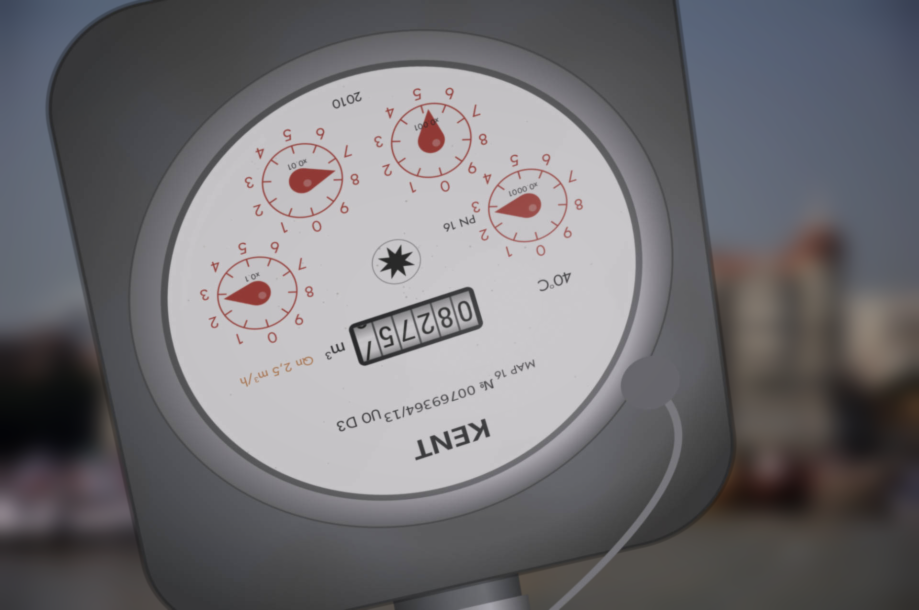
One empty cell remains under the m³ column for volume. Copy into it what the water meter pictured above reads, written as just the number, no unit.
82757.2752
